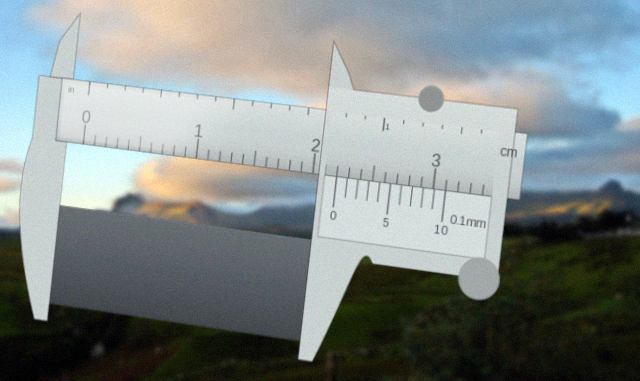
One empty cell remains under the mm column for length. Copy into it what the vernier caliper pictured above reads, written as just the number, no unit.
22.0
